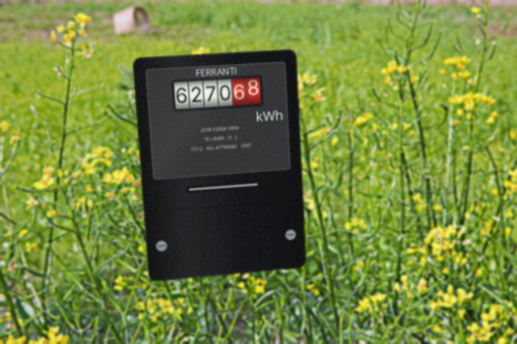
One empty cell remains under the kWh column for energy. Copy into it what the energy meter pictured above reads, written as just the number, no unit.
6270.68
